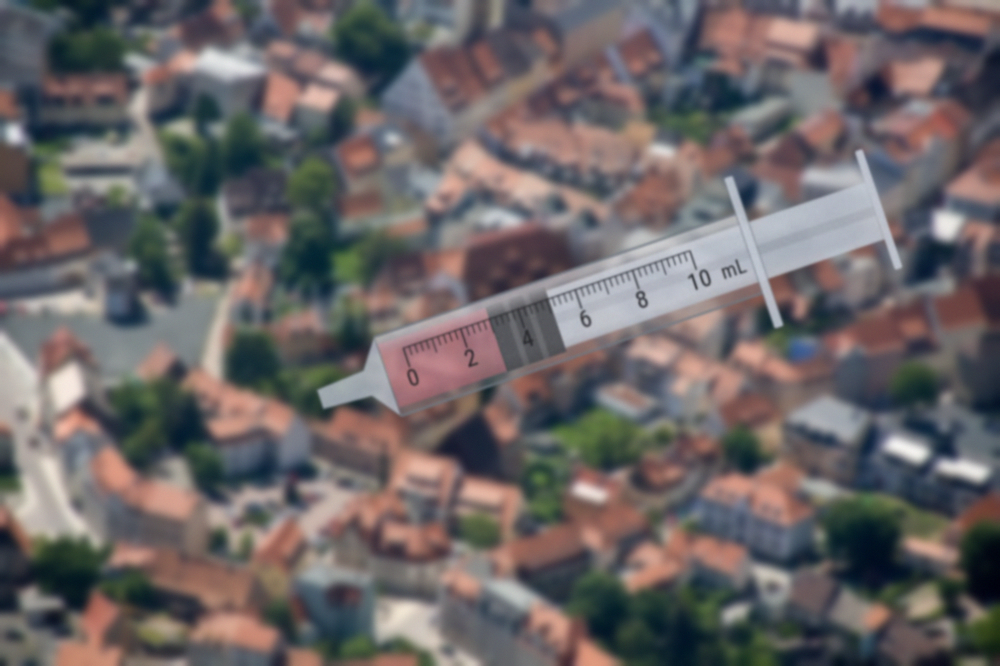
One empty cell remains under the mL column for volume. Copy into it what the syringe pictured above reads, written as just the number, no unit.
3
